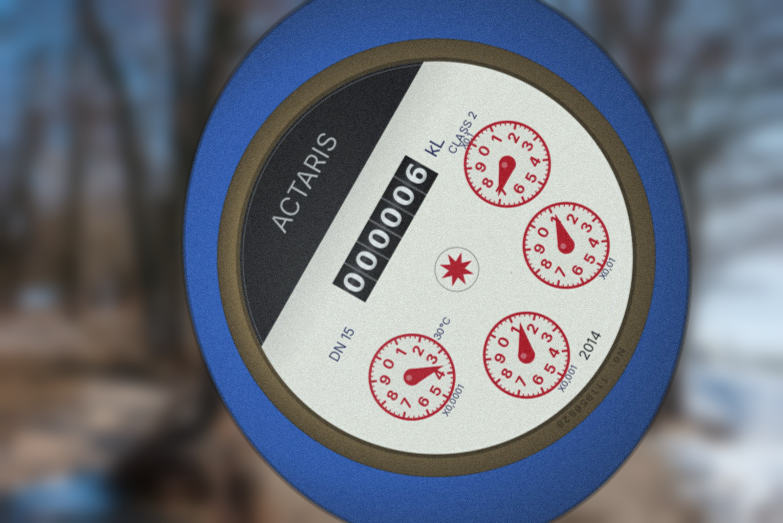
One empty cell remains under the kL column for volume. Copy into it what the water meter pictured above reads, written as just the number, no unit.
6.7113
